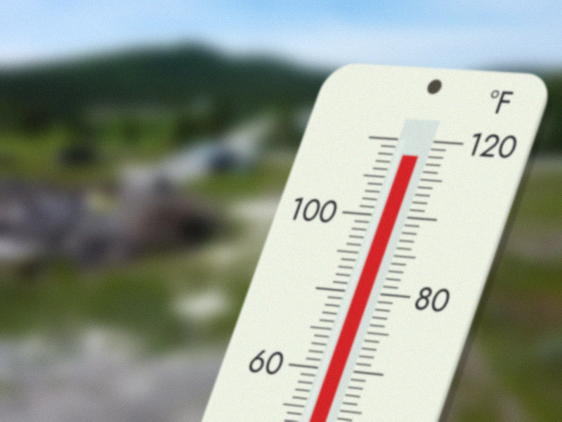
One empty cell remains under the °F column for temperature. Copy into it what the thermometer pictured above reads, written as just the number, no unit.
116
